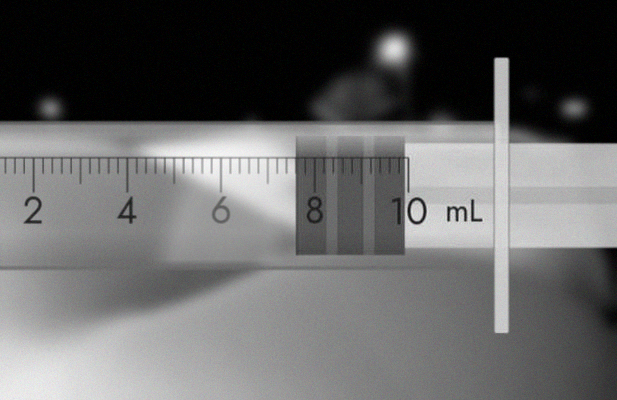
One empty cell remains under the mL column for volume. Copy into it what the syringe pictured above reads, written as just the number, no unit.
7.6
